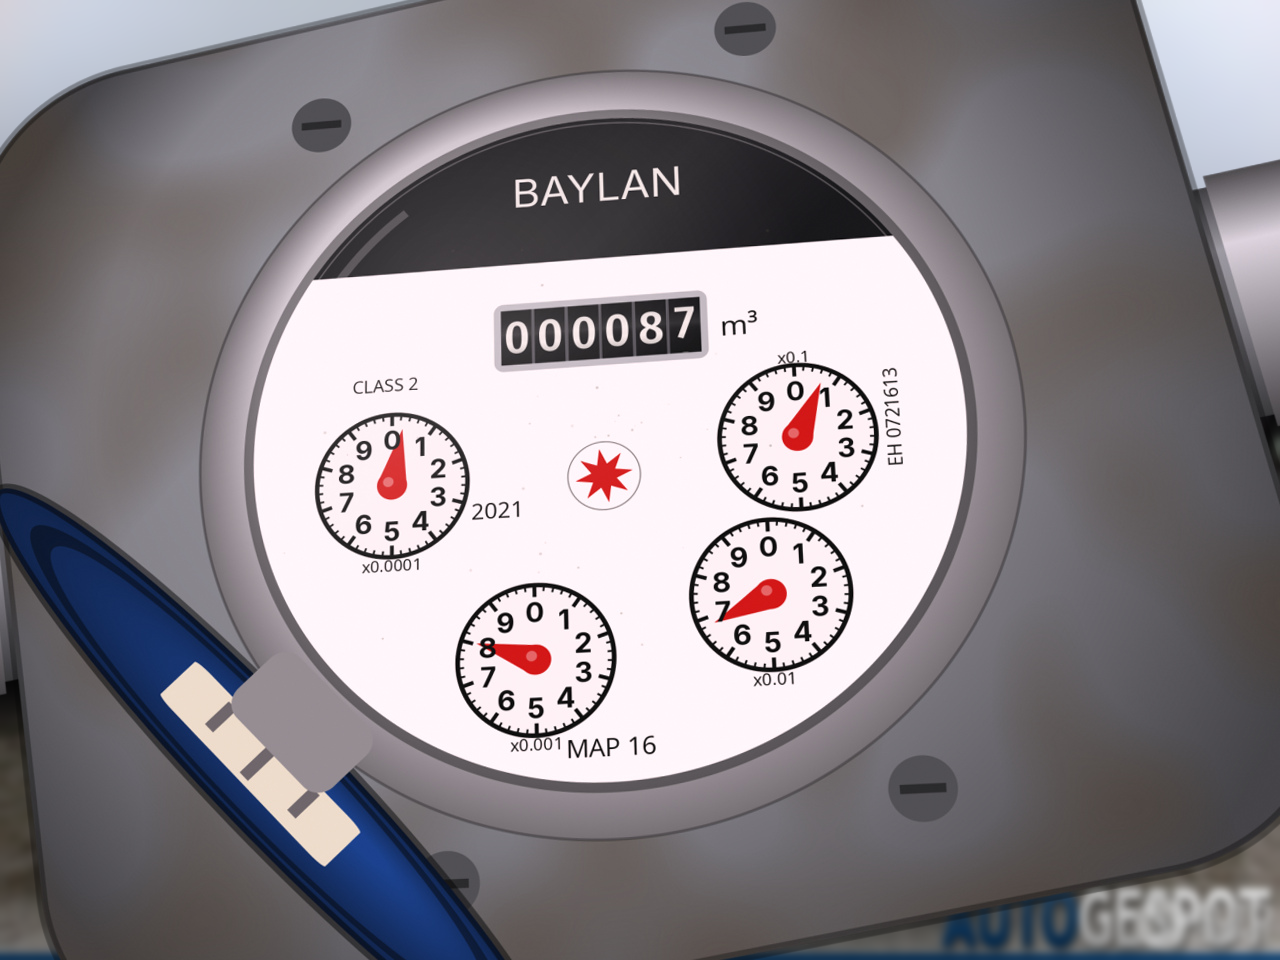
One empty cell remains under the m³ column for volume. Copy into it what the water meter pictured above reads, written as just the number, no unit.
87.0680
